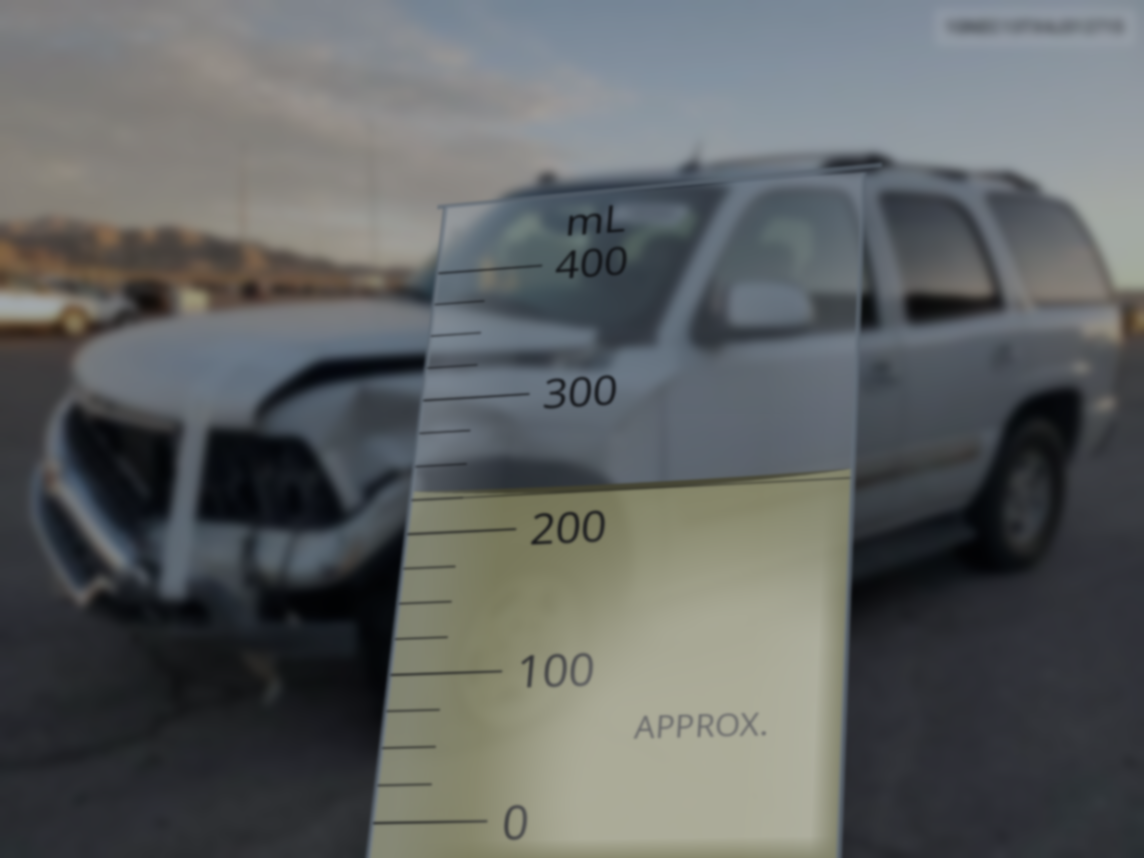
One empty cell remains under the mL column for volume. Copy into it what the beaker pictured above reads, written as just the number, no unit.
225
